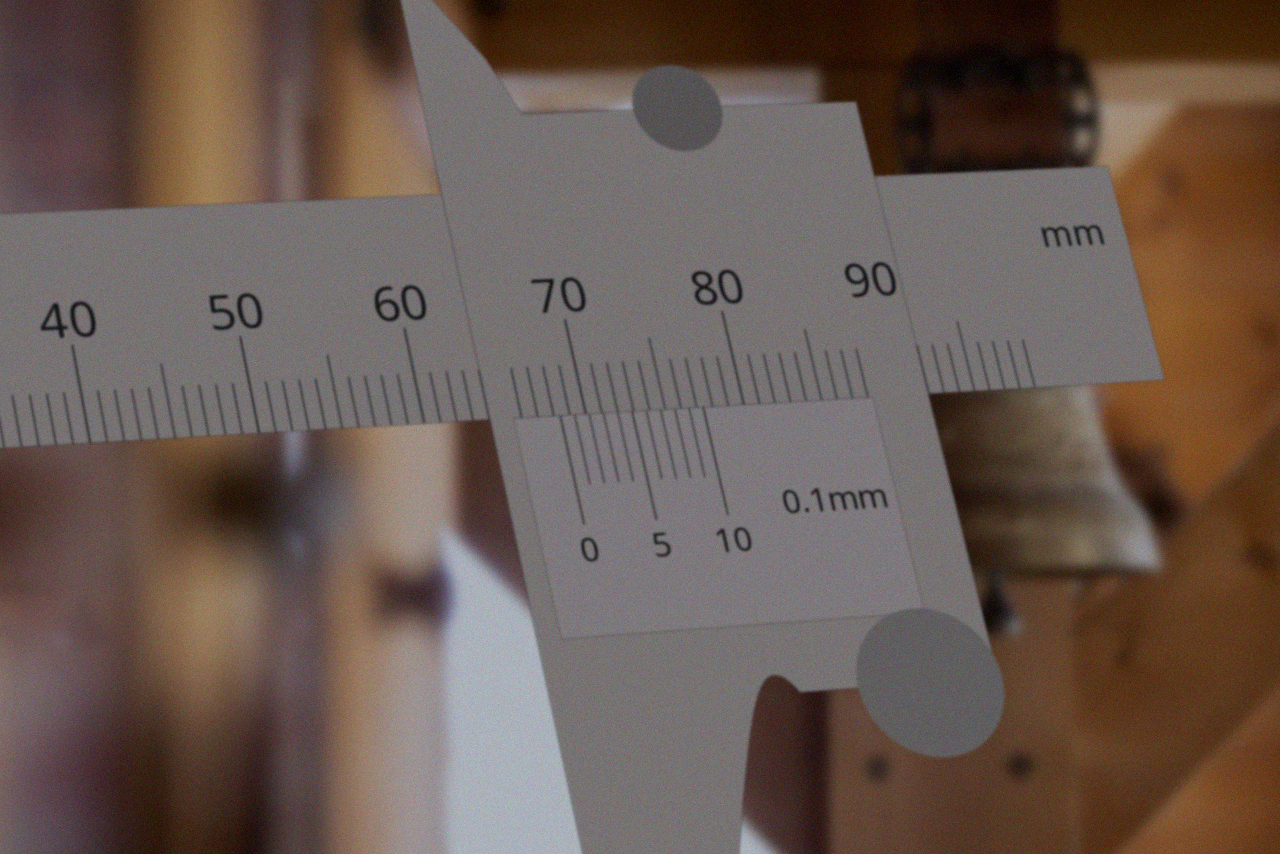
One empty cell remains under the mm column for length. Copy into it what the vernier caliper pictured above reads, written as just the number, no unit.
68.4
